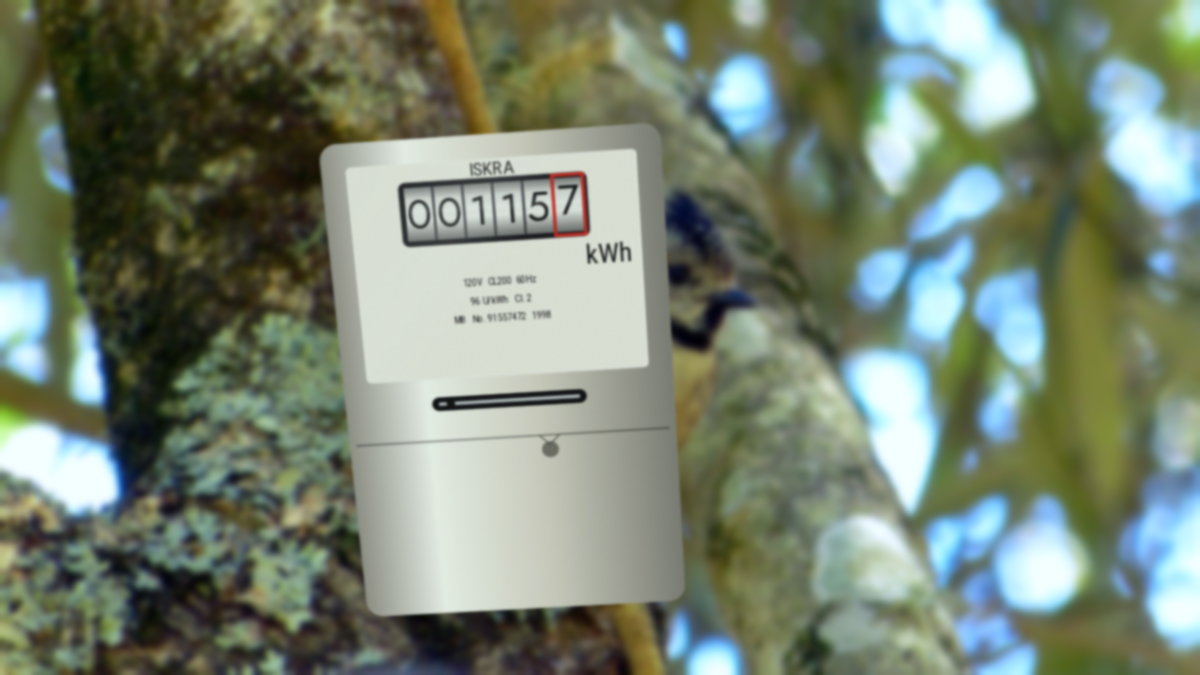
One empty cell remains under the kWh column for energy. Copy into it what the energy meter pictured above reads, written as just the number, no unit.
115.7
